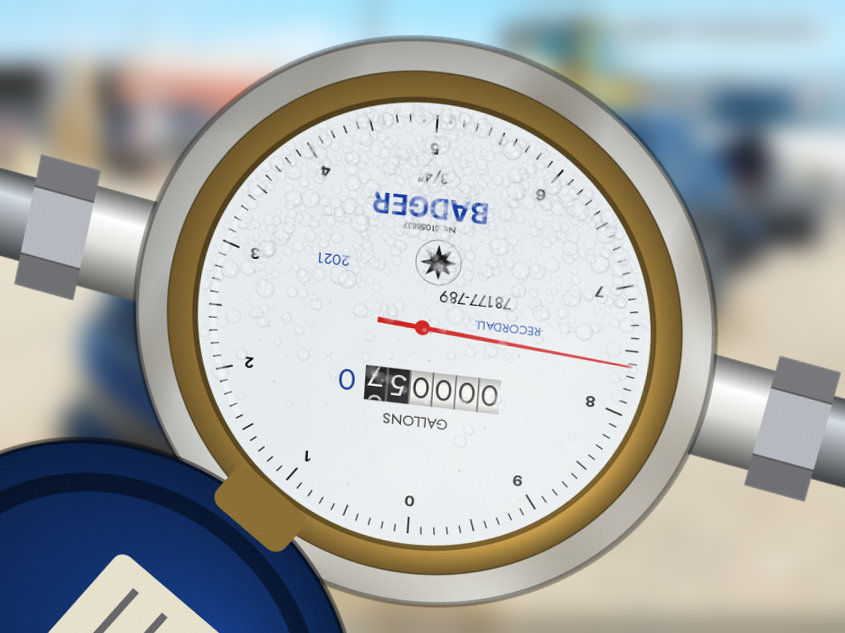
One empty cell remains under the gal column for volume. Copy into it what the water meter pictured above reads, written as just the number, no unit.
567.6
